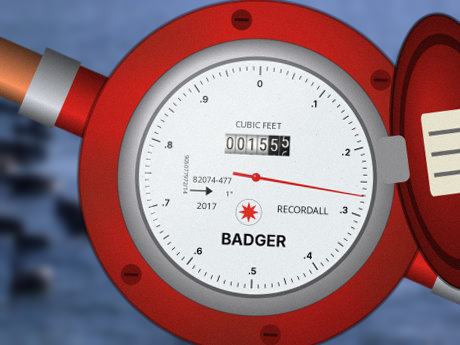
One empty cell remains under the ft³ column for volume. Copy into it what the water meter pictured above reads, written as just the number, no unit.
1555.27
